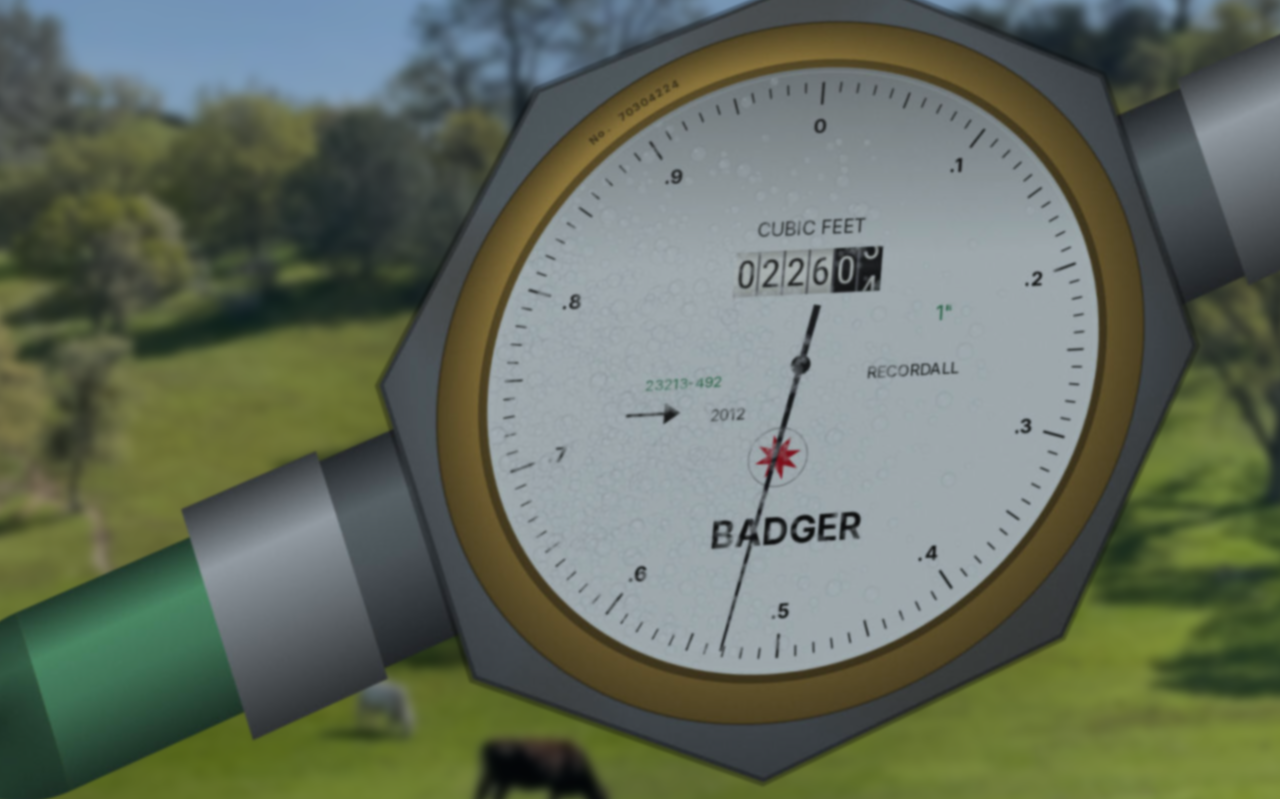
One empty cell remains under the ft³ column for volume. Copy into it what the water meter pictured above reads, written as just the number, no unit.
22603.53
